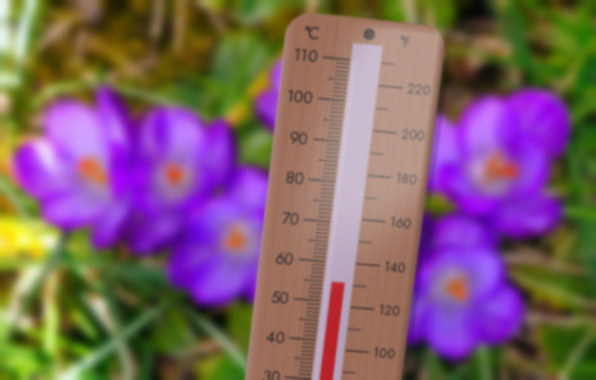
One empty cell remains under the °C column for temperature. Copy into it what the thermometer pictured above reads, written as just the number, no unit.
55
